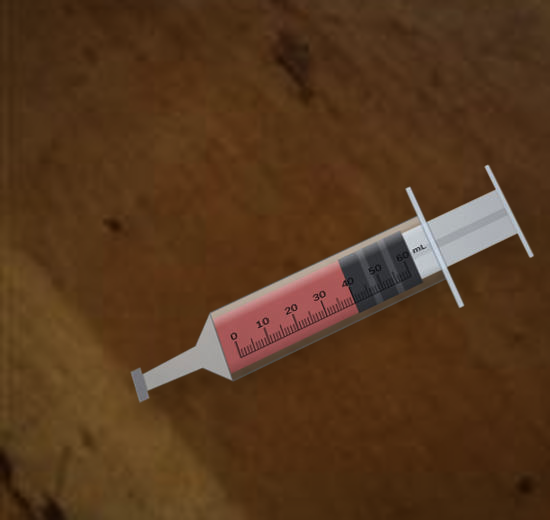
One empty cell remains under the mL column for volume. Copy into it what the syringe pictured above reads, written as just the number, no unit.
40
